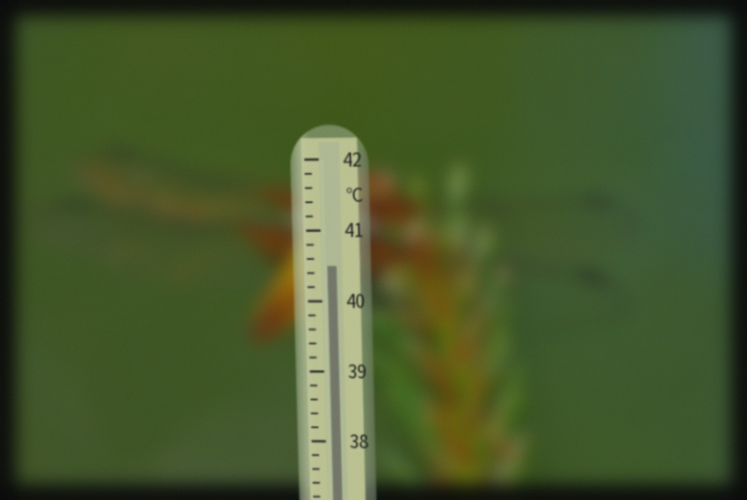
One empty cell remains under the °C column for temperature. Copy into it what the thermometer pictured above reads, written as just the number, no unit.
40.5
